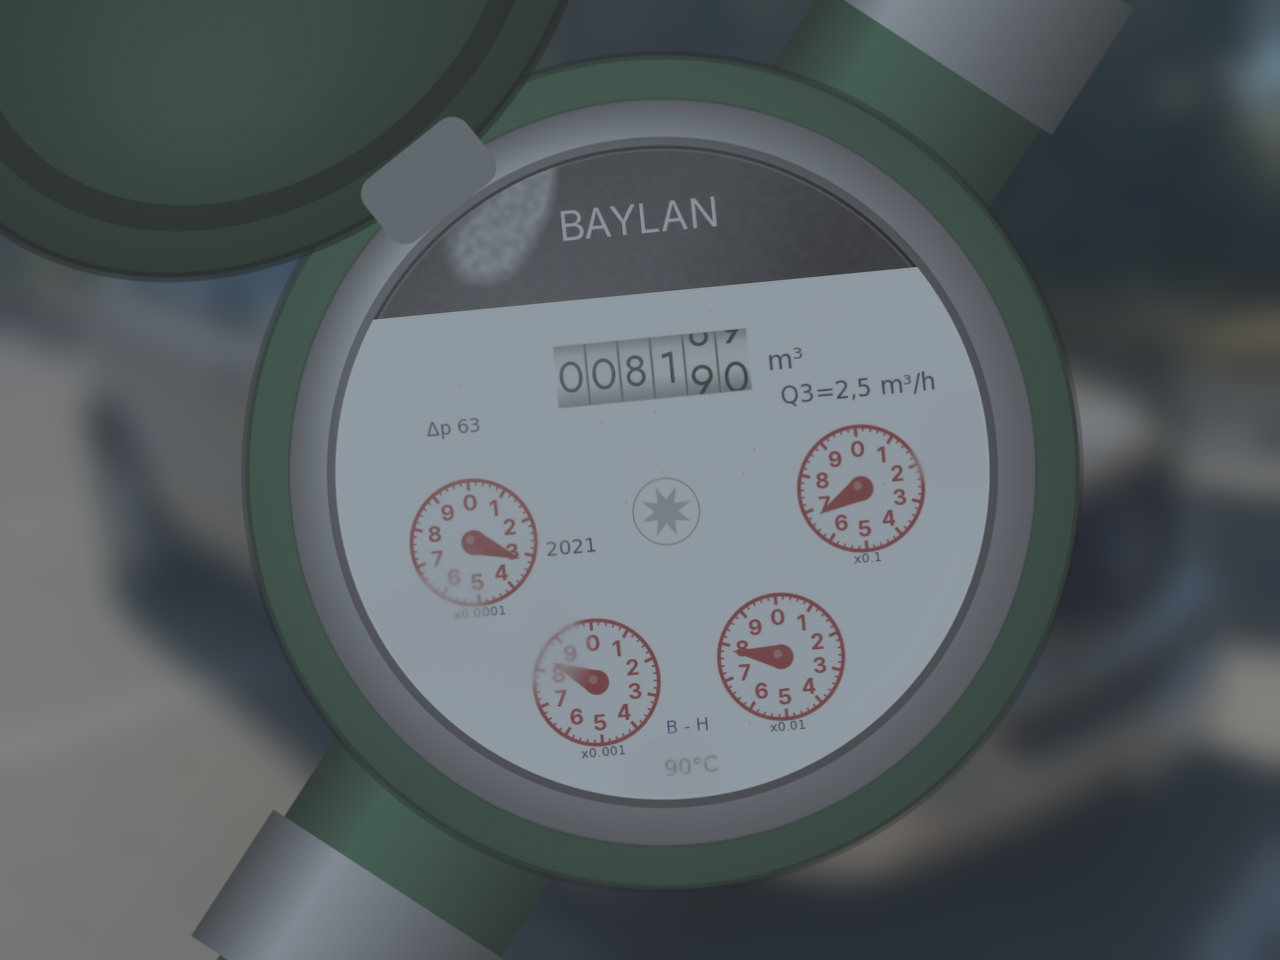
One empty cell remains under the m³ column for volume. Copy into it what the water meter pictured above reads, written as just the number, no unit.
8189.6783
